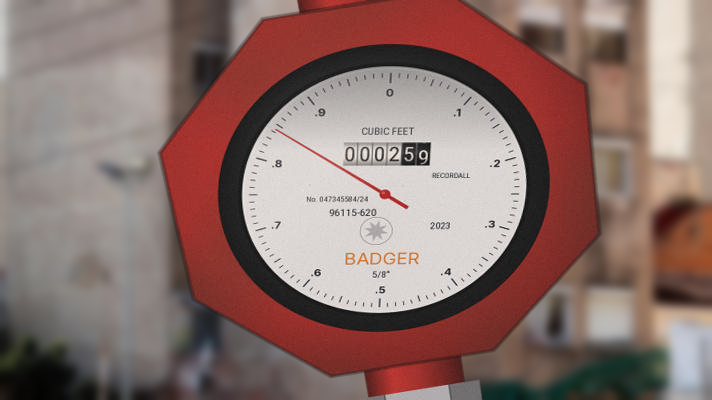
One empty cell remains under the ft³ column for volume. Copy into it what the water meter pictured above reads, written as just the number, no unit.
258.84
